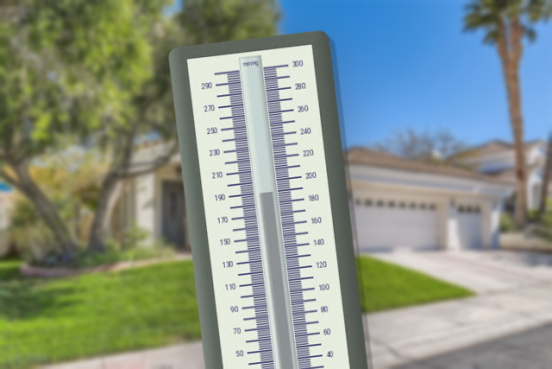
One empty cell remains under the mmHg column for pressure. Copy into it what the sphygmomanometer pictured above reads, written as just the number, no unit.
190
